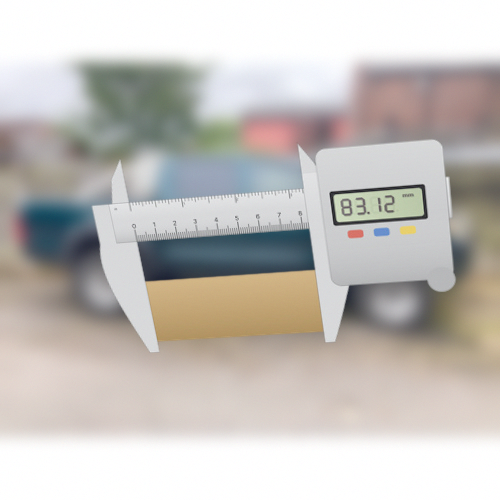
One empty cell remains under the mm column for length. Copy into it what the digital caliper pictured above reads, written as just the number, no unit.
83.12
